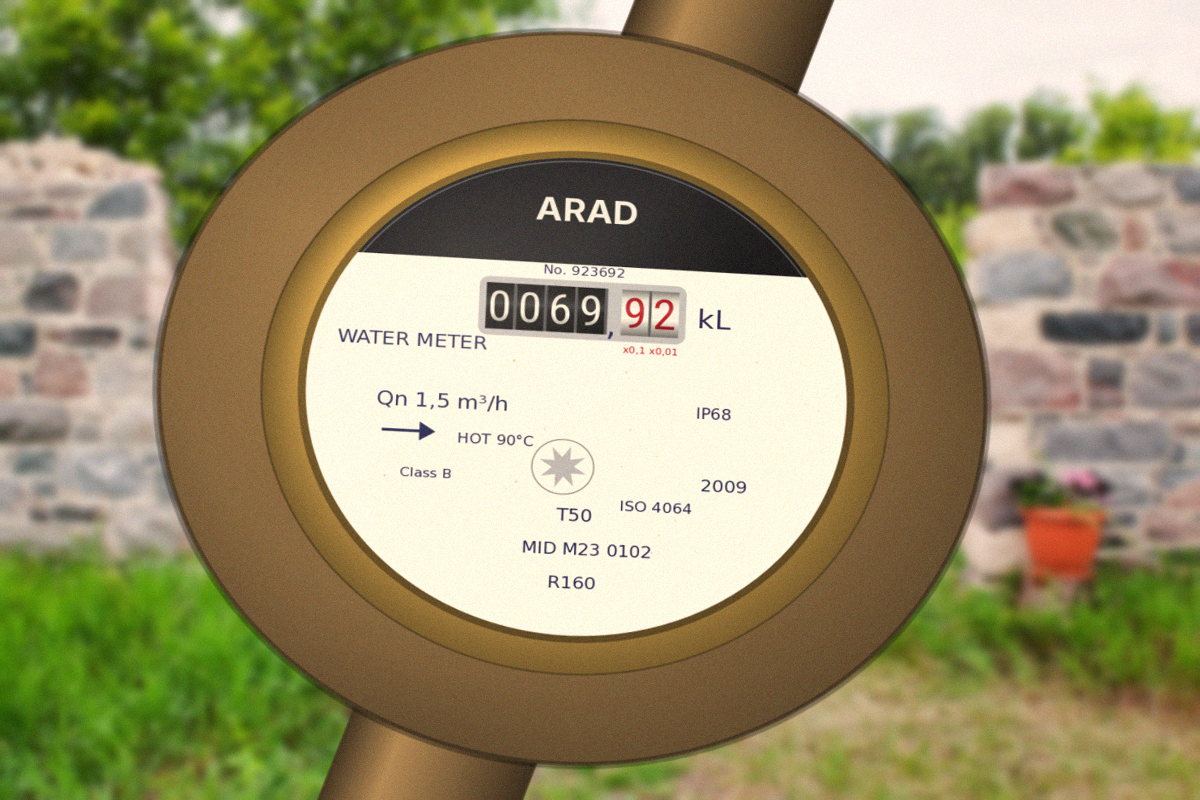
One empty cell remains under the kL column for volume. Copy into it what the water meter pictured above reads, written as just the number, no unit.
69.92
